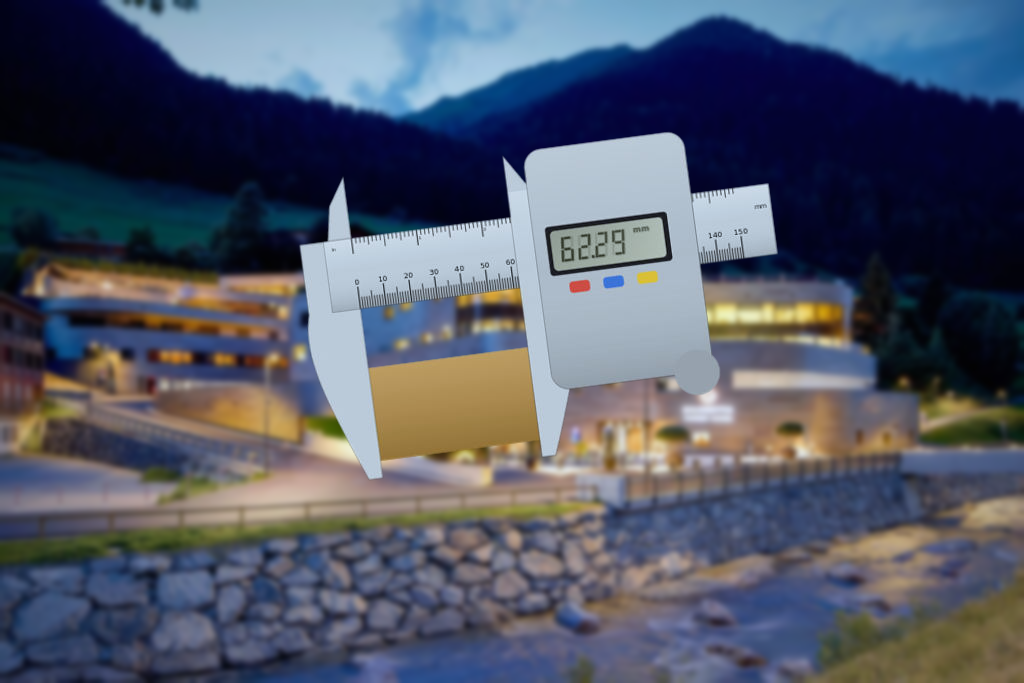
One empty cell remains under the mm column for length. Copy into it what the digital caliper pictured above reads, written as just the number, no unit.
62.29
